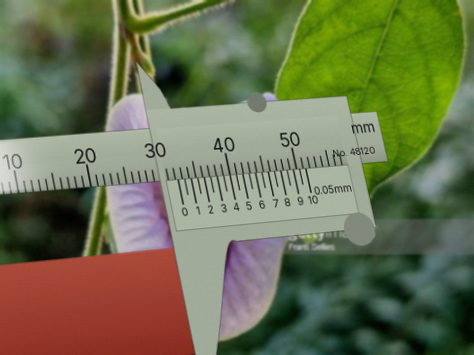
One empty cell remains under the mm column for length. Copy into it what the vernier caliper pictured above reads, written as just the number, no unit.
32.4
